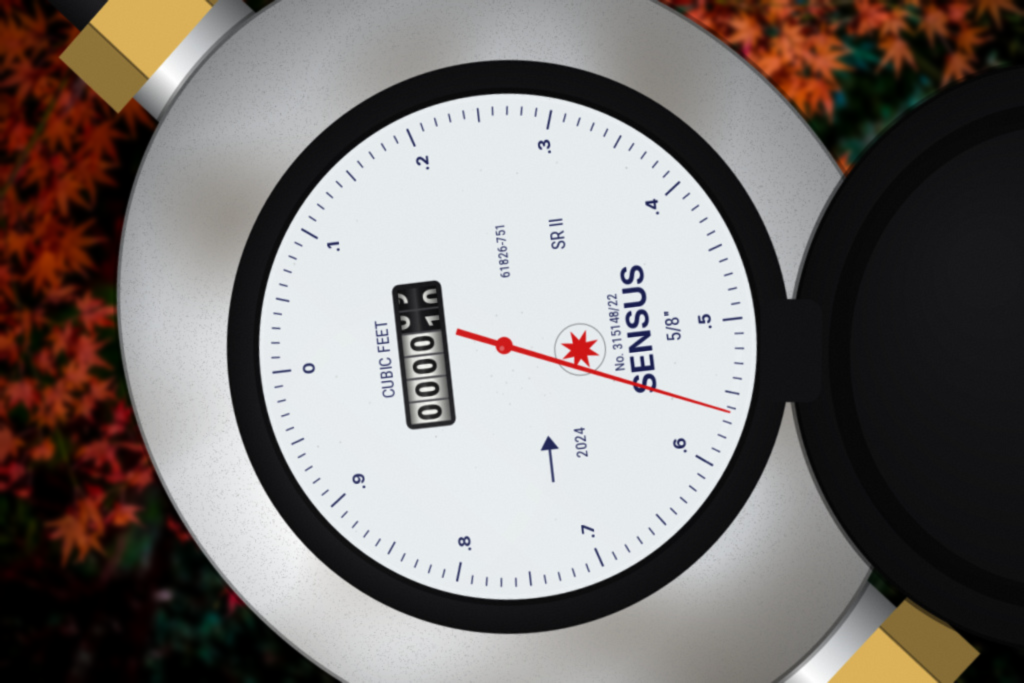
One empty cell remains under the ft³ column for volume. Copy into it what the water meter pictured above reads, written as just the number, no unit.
9.56
